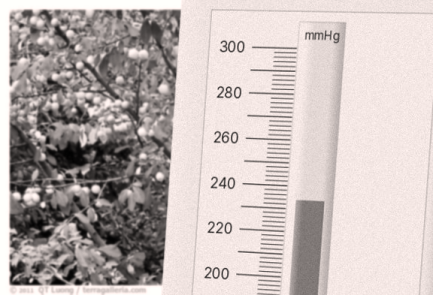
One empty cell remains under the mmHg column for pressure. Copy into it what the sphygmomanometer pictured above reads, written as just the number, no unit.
234
